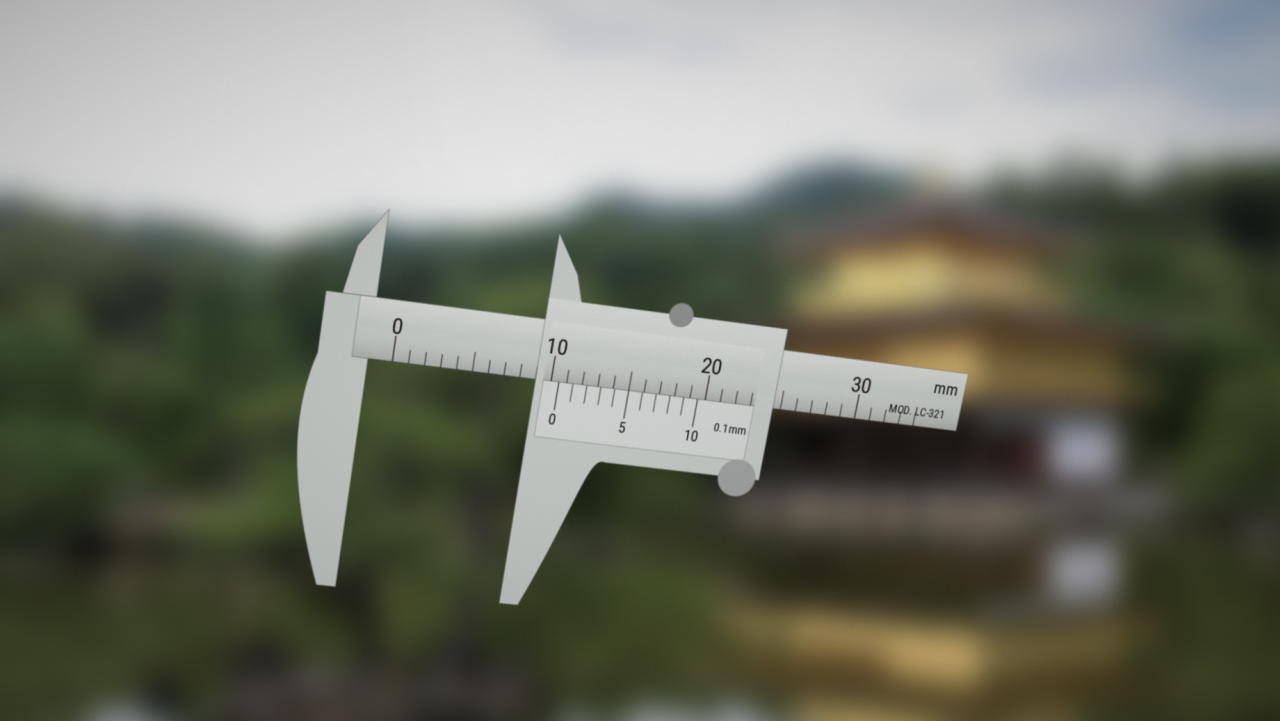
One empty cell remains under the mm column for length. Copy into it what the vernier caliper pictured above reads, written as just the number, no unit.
10.5
